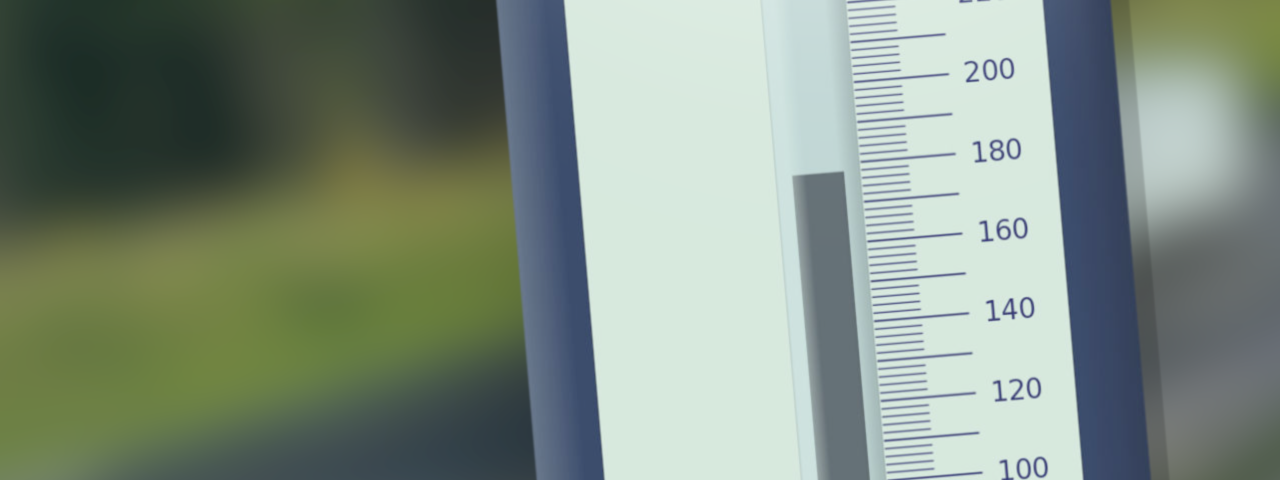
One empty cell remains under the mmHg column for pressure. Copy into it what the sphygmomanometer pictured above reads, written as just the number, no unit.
178
